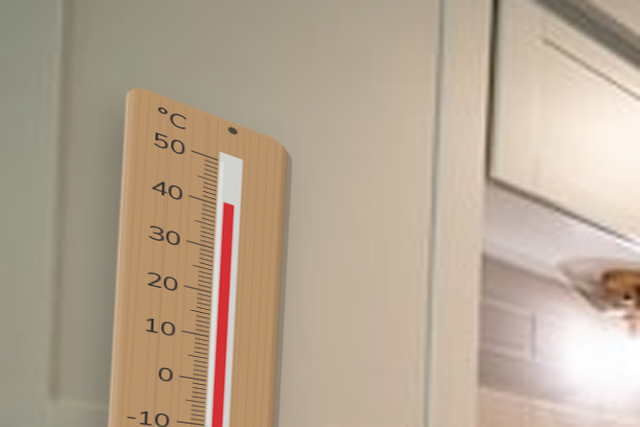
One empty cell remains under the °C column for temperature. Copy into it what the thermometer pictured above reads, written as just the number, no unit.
41
